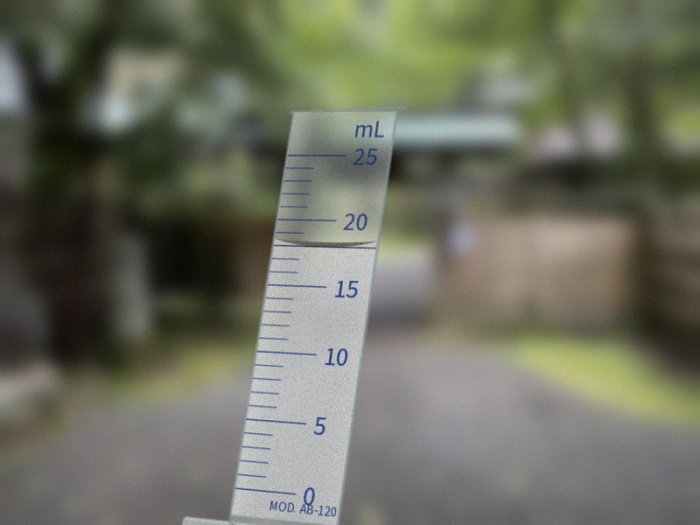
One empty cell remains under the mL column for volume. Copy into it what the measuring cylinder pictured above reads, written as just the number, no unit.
18
